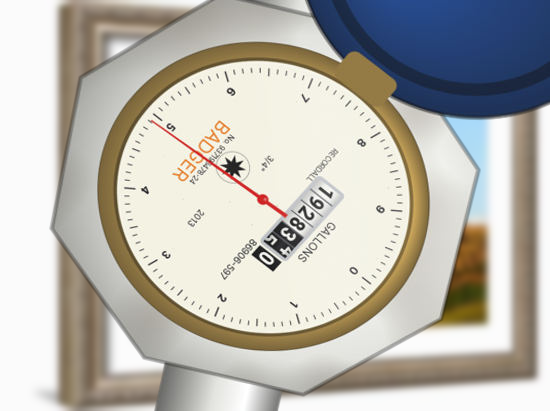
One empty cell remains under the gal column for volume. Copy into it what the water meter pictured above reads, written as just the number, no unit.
1928344.9
